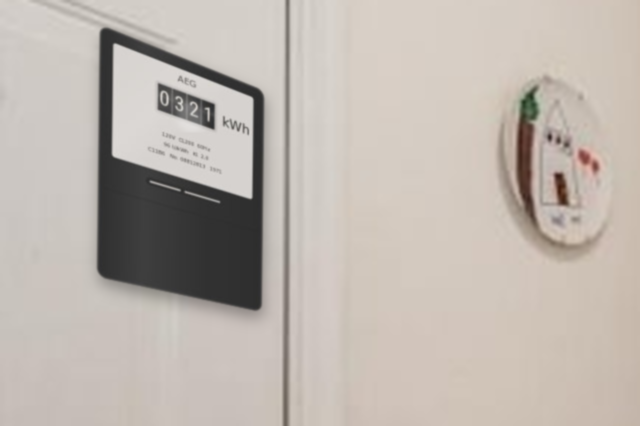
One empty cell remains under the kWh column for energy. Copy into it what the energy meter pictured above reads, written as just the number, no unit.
321
